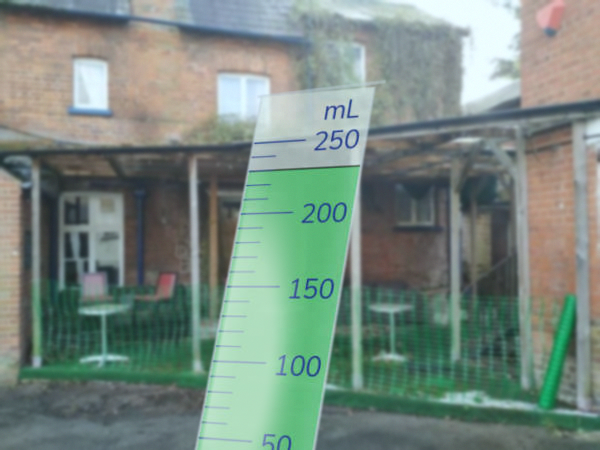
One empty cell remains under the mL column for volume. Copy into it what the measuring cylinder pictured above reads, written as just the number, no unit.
230
